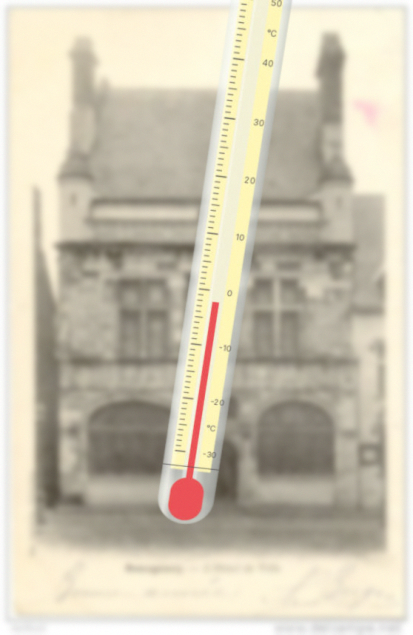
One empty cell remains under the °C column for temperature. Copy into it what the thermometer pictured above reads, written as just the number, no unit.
-2
